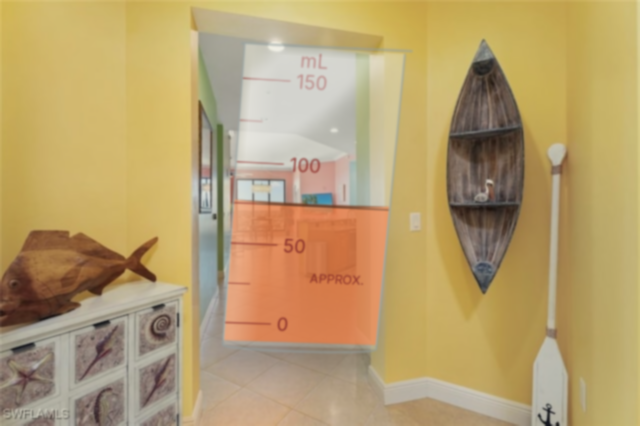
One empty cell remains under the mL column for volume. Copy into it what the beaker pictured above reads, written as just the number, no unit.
75
